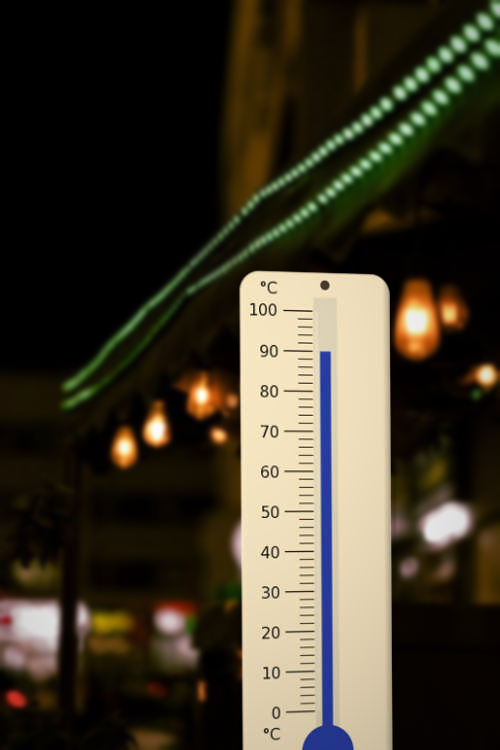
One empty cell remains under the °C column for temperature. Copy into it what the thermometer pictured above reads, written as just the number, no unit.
90
